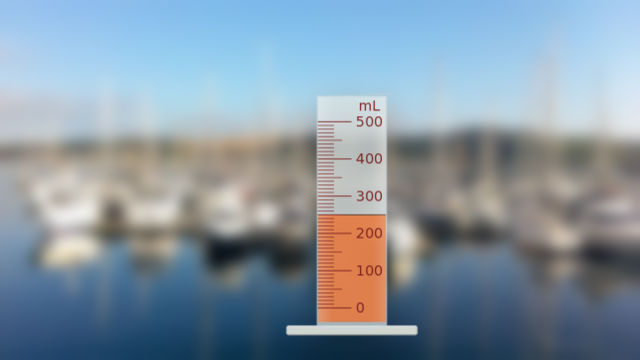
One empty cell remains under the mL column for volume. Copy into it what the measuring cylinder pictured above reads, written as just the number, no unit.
250
